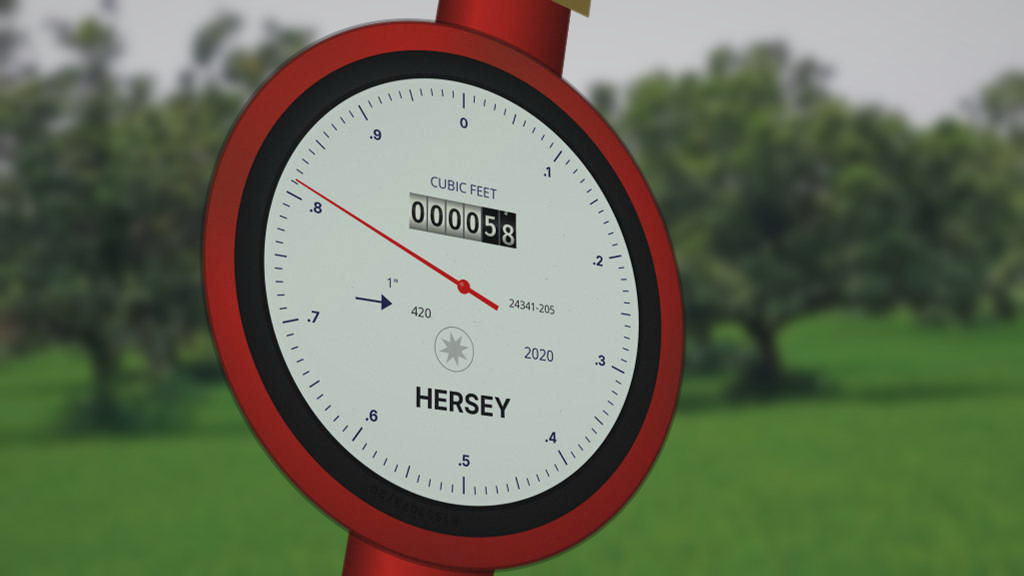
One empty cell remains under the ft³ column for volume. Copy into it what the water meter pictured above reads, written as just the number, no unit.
57.81
